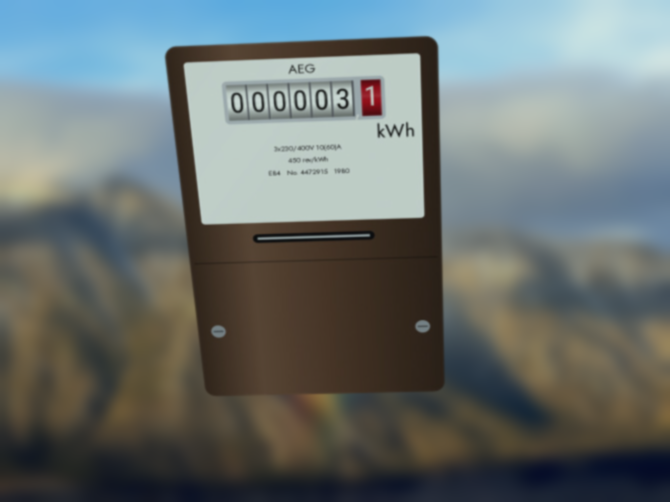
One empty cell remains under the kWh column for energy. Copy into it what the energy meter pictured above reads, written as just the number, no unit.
3.1
